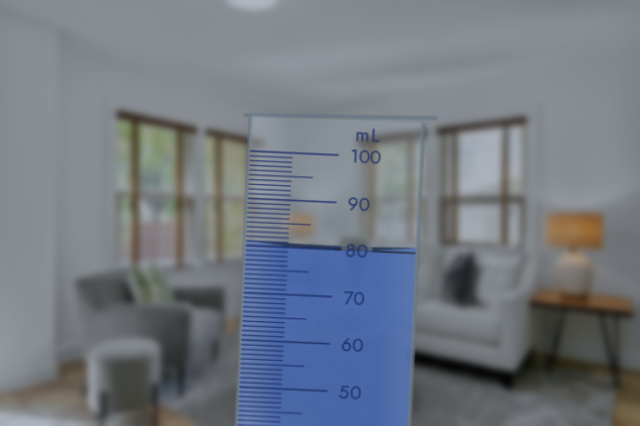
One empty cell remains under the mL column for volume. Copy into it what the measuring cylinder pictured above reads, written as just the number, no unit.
80
